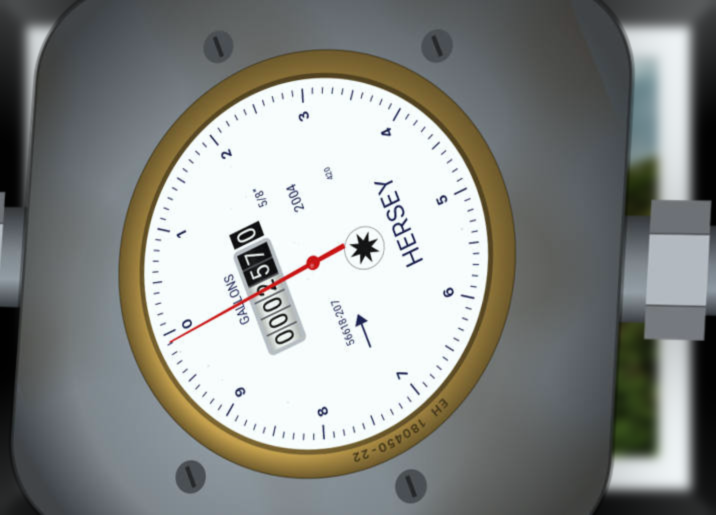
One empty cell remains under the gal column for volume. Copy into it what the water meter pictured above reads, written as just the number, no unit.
2569.9
